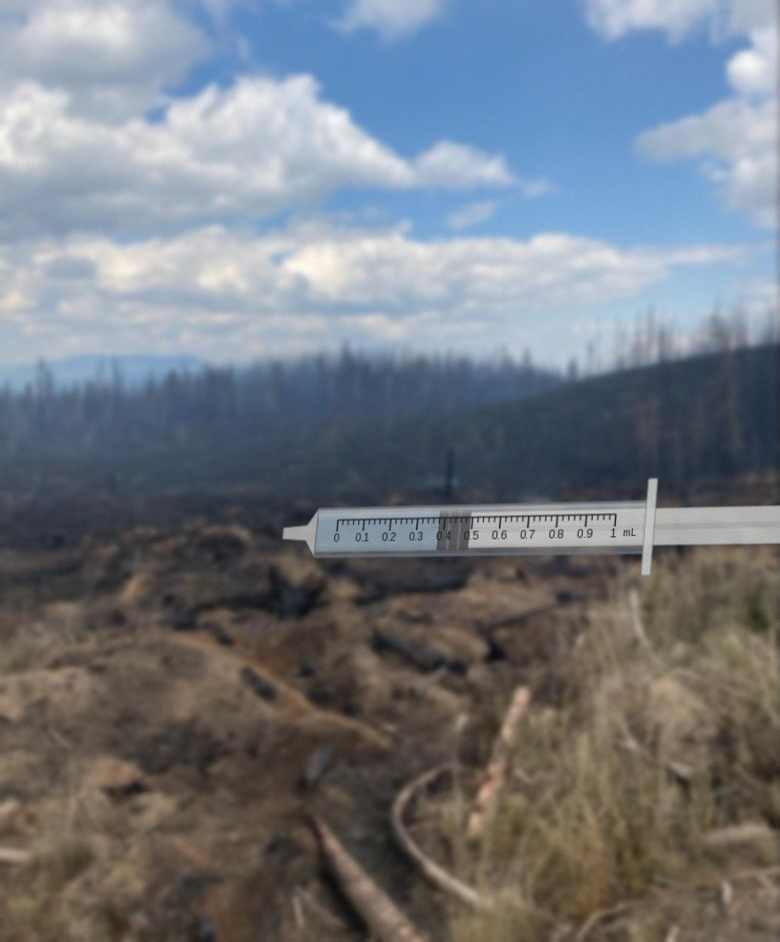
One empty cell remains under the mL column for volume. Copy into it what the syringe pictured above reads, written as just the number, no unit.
0.38
